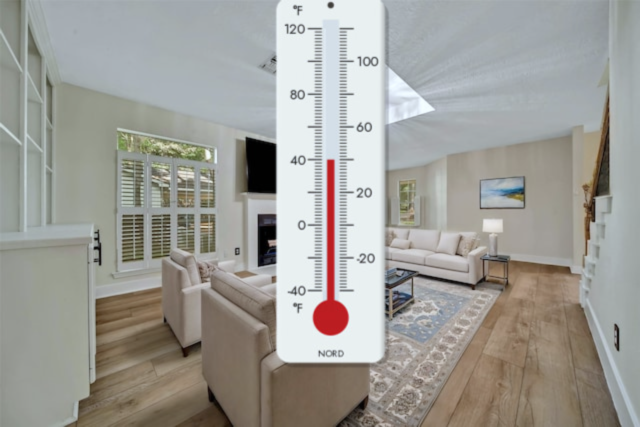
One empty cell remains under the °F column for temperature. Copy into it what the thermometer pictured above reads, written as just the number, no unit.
40
